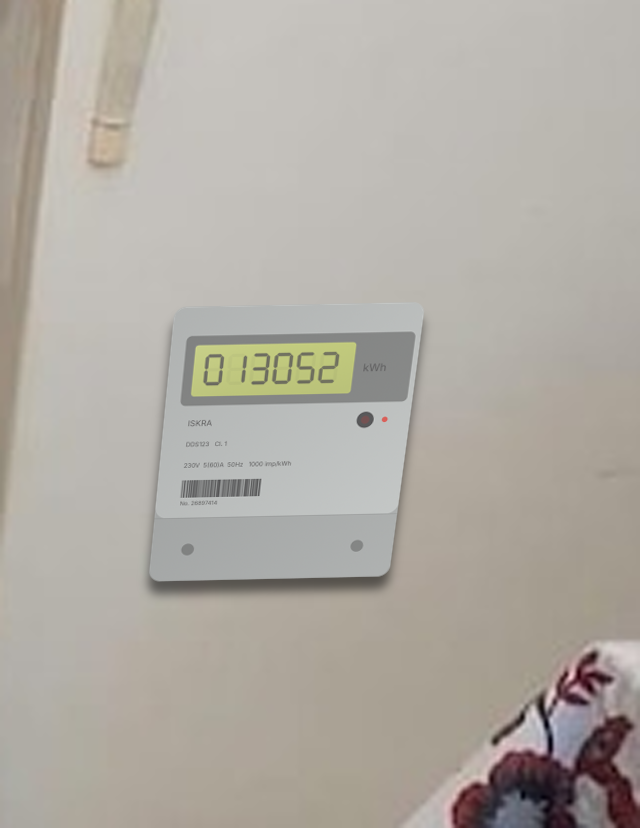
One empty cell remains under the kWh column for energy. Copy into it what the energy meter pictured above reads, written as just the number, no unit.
13052
